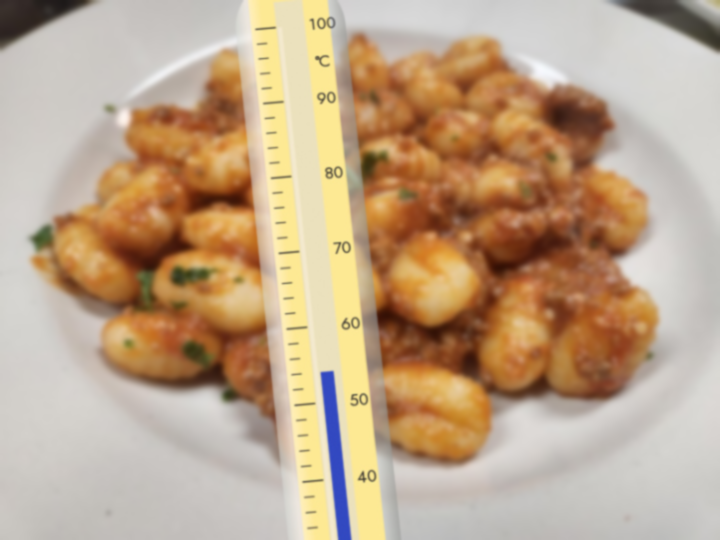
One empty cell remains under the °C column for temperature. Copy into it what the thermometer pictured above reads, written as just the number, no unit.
54
